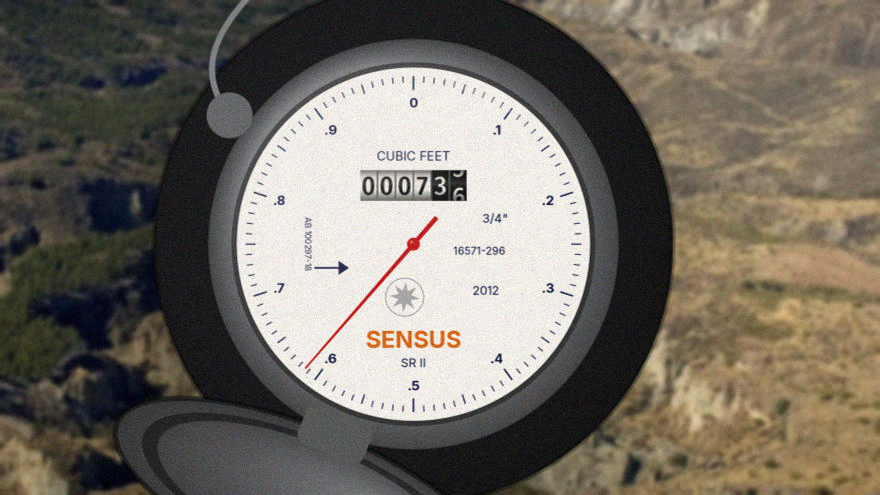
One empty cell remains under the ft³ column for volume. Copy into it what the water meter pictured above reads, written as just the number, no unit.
735.61
